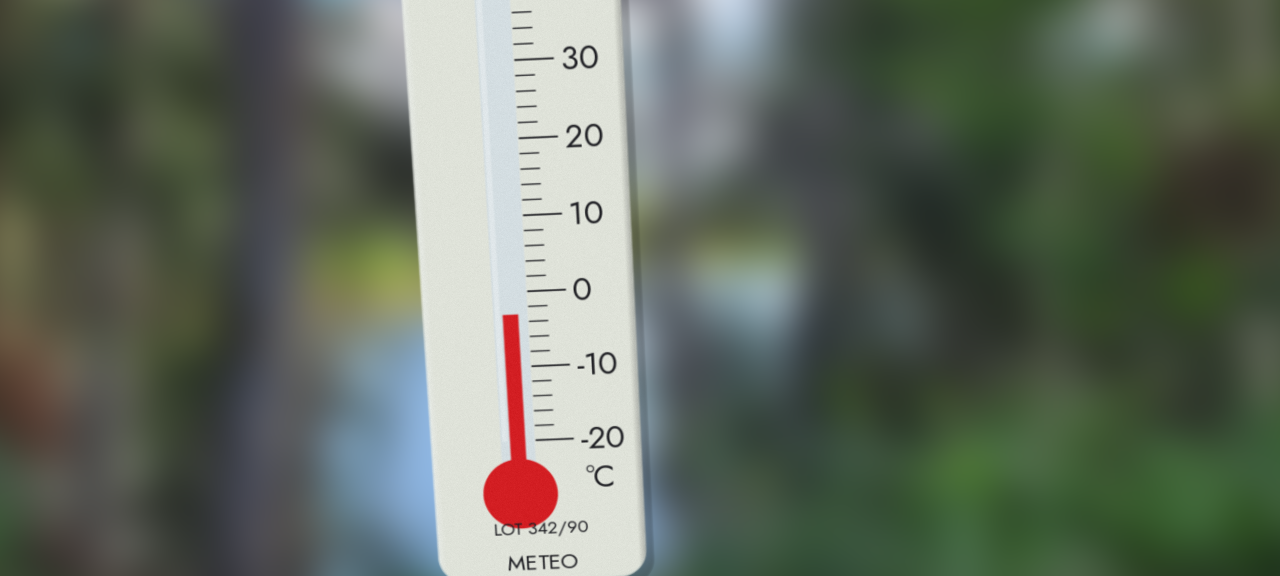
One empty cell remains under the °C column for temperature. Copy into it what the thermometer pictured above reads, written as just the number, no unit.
-3
